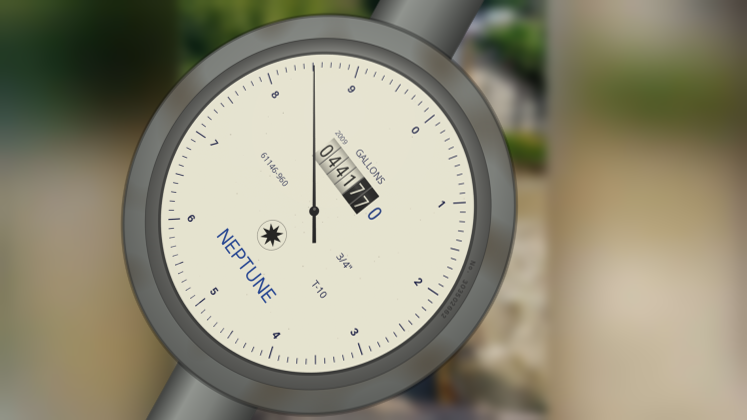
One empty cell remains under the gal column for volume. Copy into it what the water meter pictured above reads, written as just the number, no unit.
441768.5
